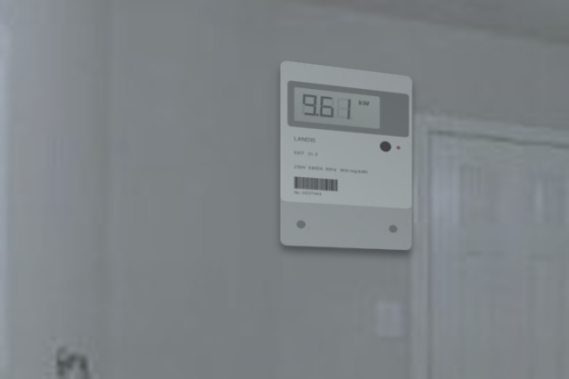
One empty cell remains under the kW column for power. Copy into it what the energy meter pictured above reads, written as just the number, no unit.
9.61
